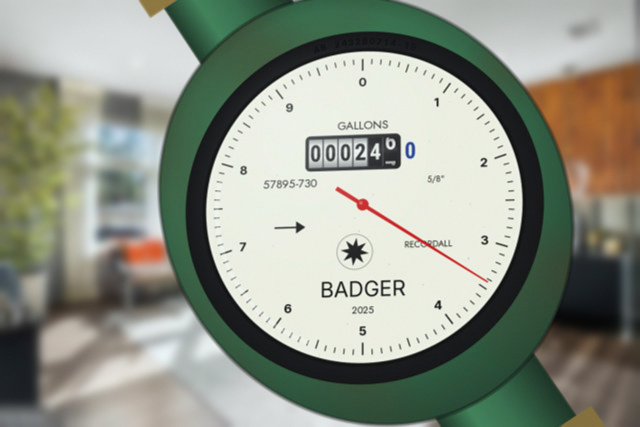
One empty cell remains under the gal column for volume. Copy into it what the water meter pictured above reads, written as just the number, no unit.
2463.4
